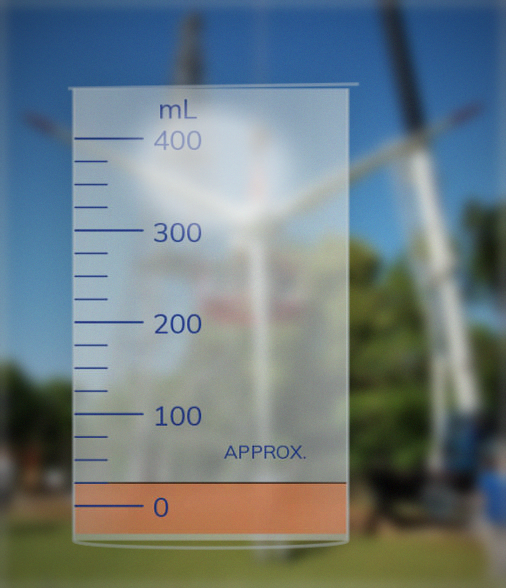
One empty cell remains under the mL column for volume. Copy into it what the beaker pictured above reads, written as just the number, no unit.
25
